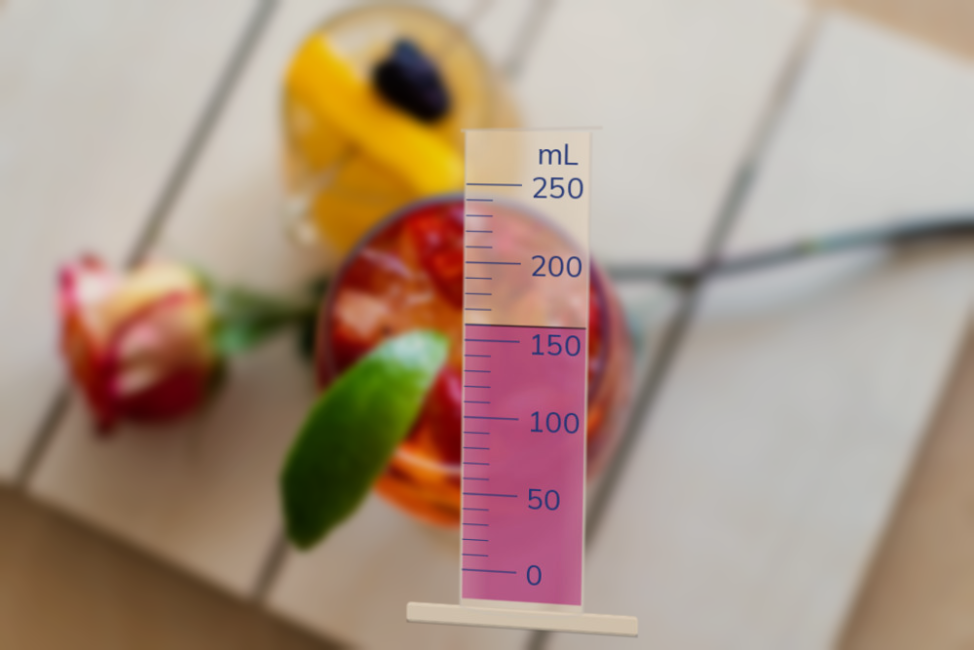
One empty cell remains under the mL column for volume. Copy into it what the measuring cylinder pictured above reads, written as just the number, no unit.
160
